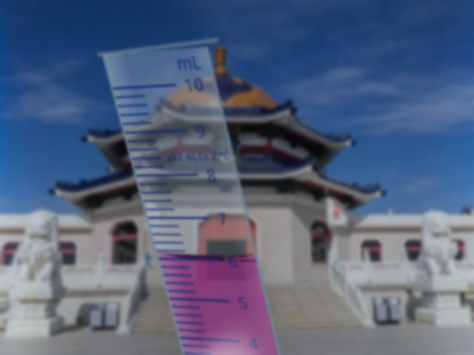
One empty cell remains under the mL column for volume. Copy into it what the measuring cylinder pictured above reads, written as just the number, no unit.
6
